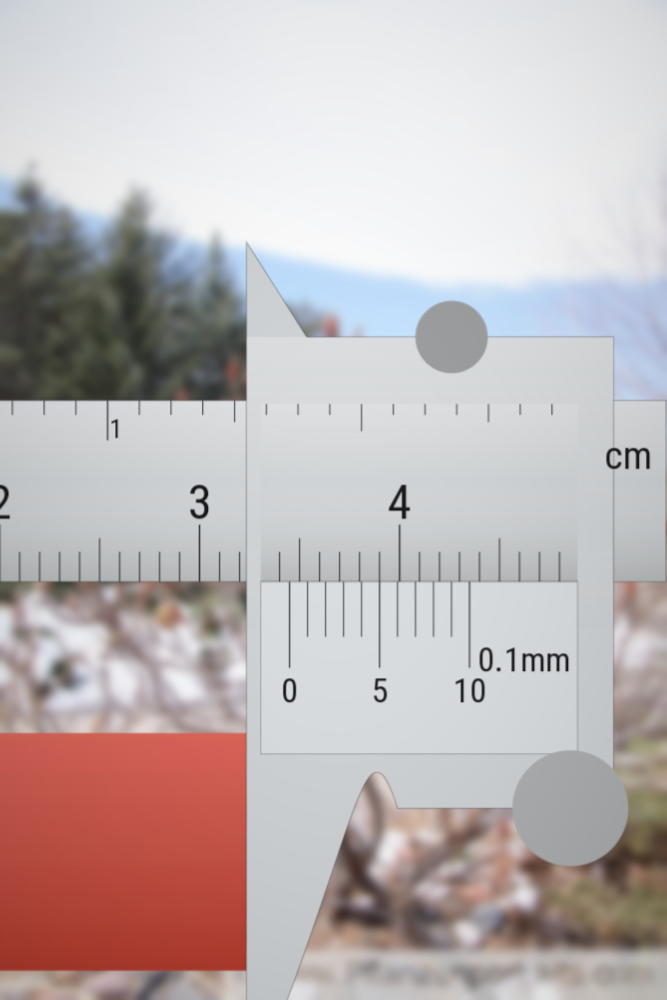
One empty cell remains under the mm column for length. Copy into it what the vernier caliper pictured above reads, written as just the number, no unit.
34.5
